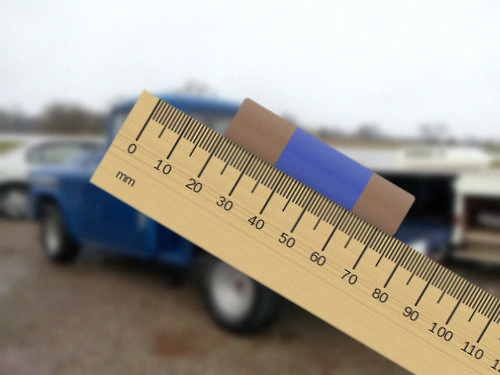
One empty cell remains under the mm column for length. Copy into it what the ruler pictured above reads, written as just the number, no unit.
55
